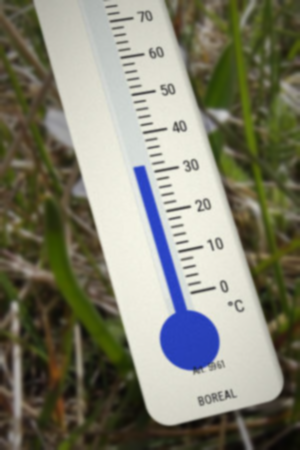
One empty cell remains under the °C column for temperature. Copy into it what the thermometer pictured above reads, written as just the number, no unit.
32
